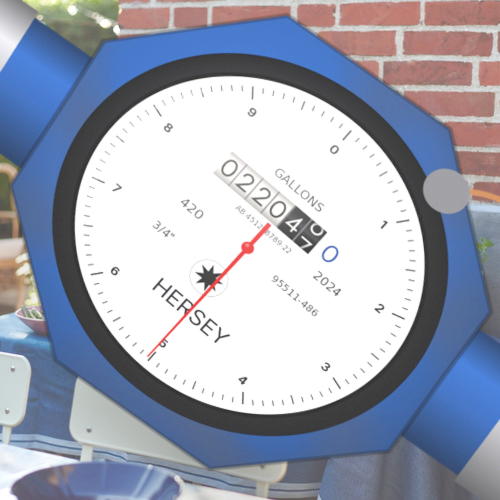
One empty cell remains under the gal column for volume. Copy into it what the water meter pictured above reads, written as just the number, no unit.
220465.0
